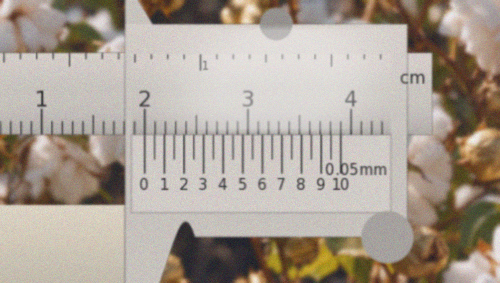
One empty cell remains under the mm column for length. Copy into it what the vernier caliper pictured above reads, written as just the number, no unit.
20.0
